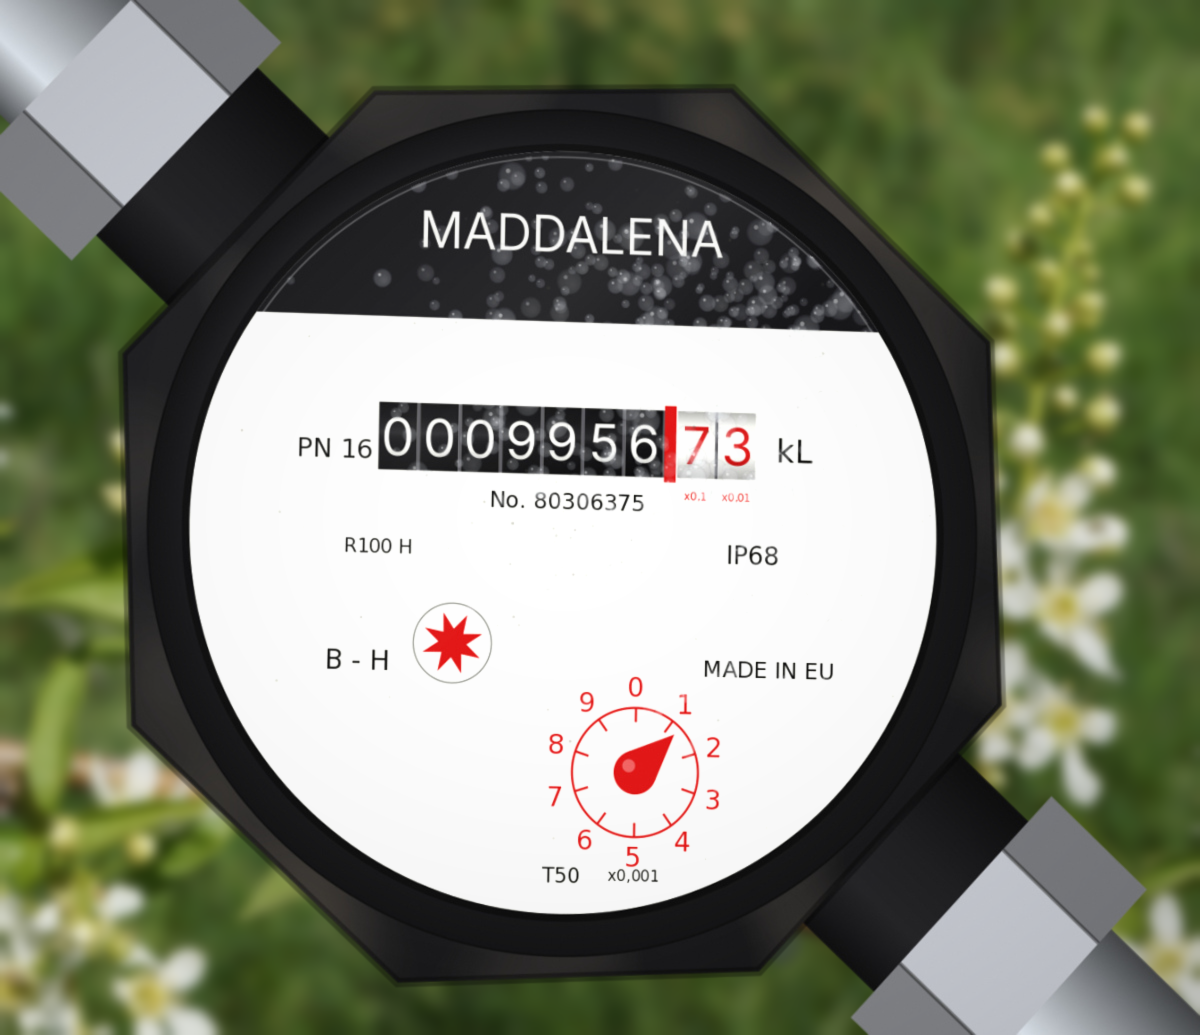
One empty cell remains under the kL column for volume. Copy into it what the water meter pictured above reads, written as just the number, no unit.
9956.731
